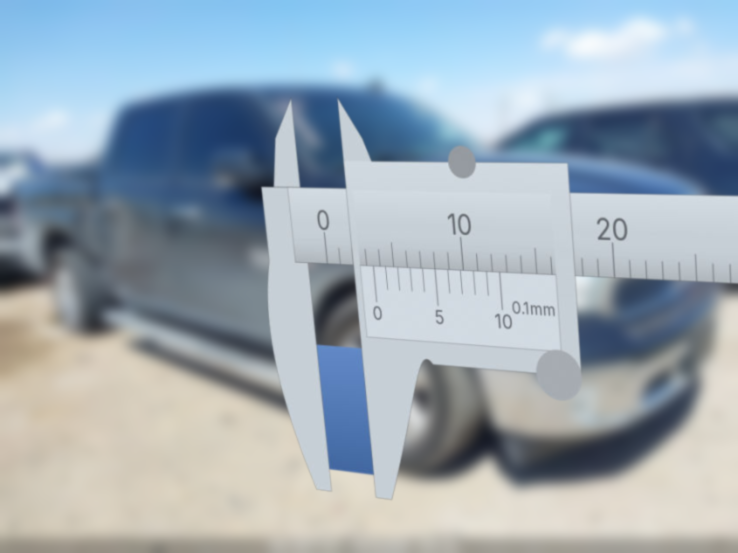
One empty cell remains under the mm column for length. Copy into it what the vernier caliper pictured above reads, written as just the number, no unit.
3.5
